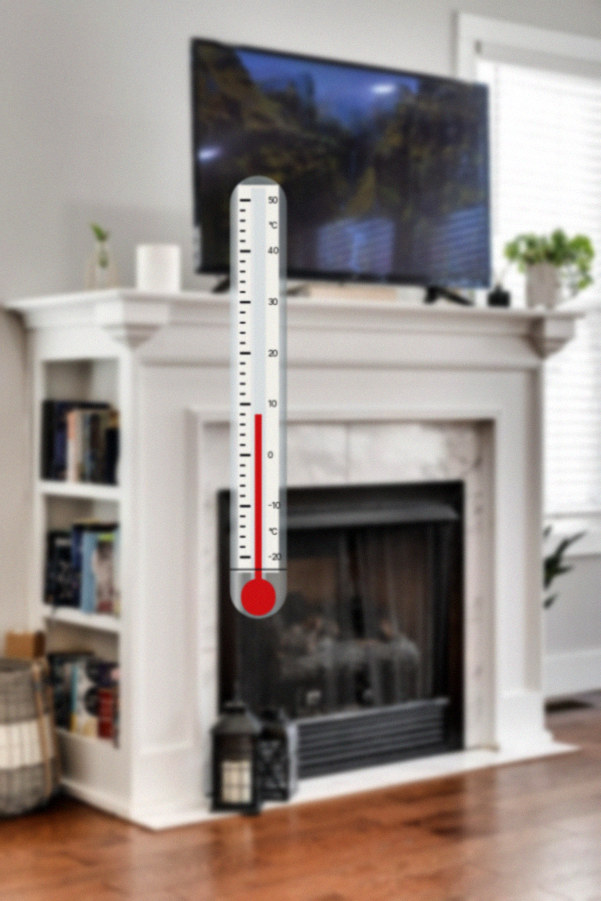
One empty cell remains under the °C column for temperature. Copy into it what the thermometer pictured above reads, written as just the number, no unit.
8
